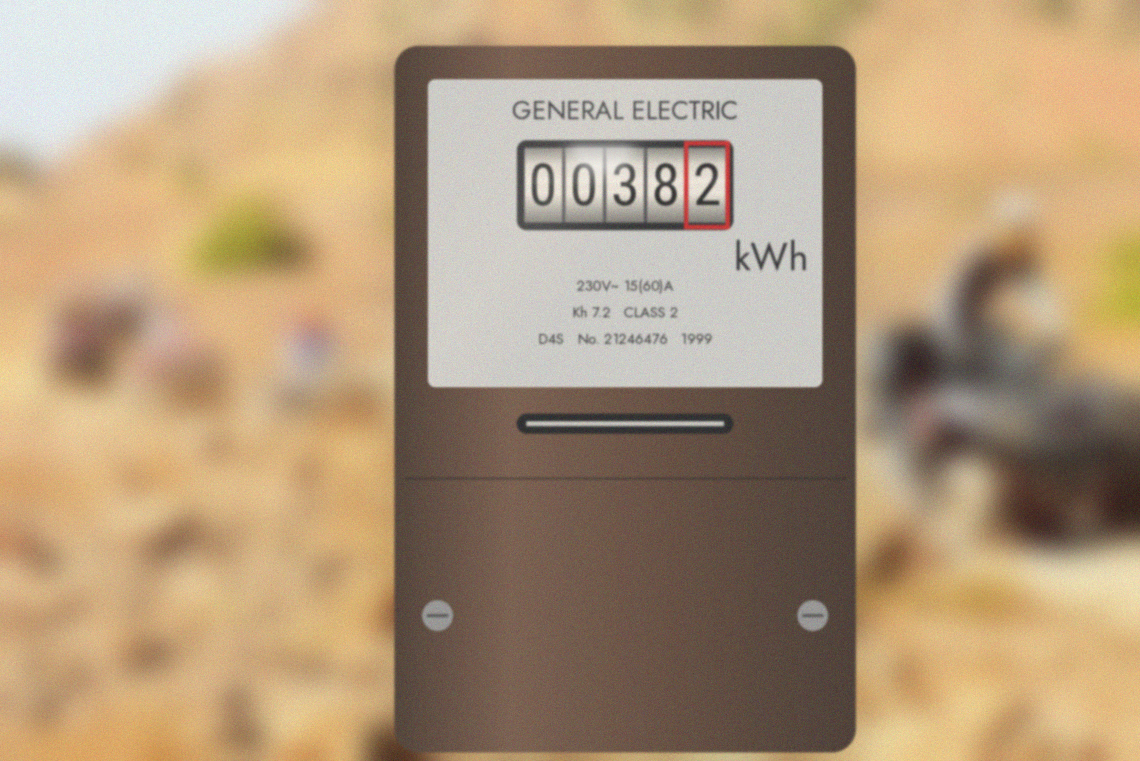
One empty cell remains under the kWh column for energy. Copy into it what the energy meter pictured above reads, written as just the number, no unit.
38.2
